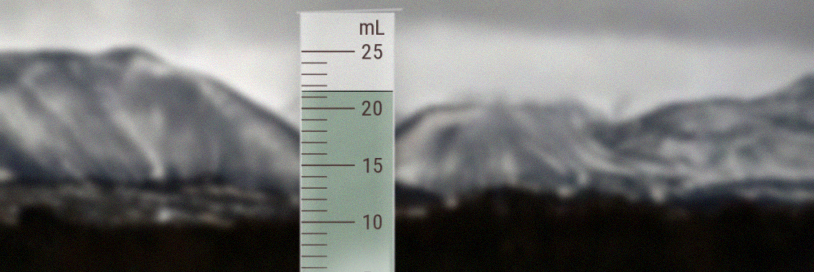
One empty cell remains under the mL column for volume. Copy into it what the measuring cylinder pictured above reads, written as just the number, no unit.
21.5
